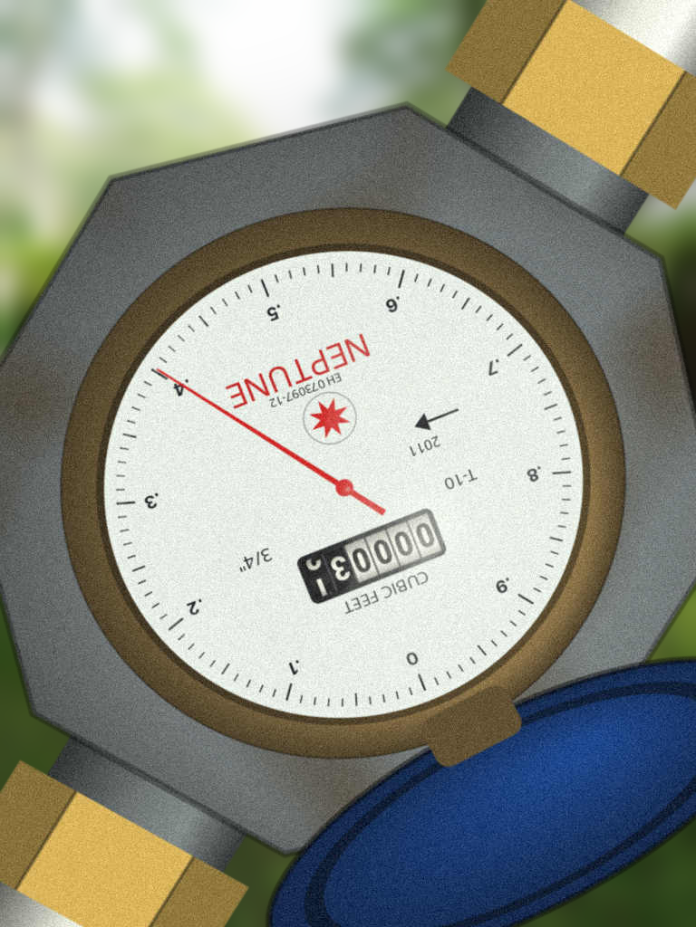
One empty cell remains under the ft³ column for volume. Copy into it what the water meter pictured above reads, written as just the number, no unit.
31.40
